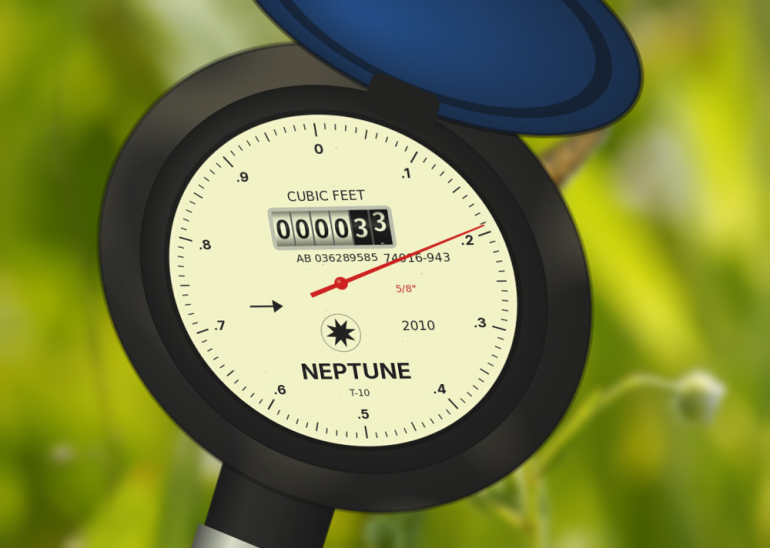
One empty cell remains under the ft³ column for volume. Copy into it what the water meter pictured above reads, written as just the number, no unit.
33.19
